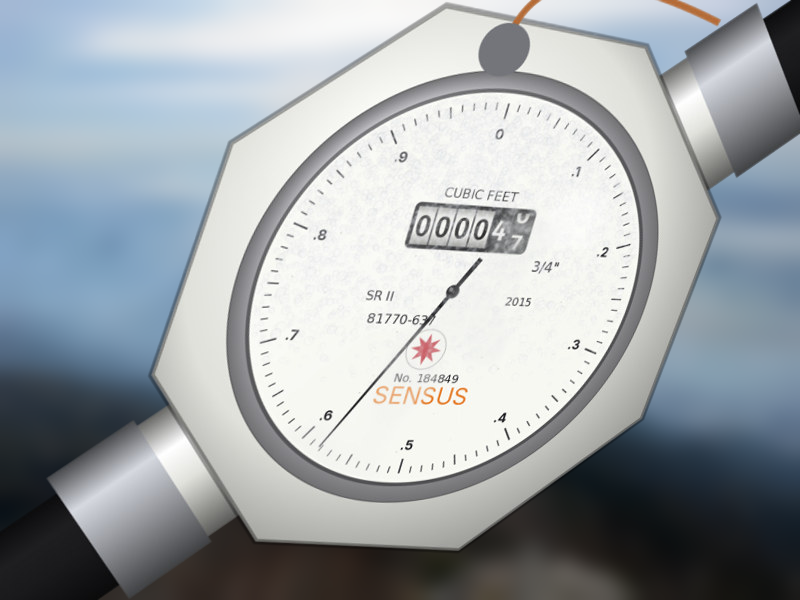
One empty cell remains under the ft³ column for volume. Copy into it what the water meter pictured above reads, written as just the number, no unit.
46.58
